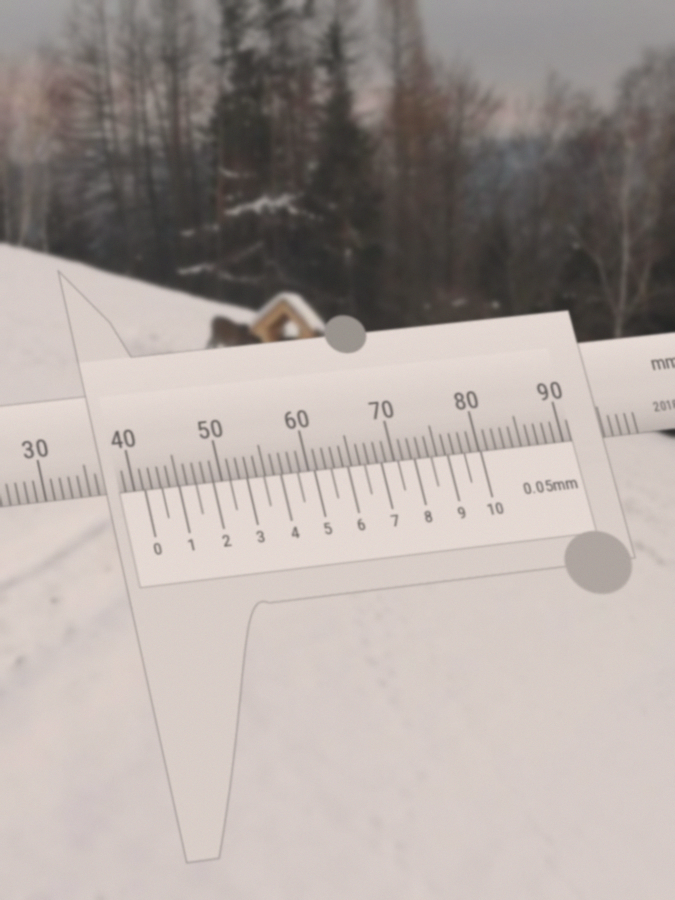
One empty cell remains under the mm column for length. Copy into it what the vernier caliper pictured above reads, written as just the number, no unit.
41.2
